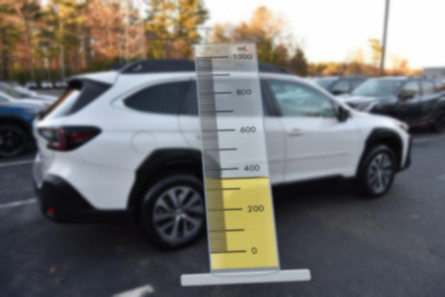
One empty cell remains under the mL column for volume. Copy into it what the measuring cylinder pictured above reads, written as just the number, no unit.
350
